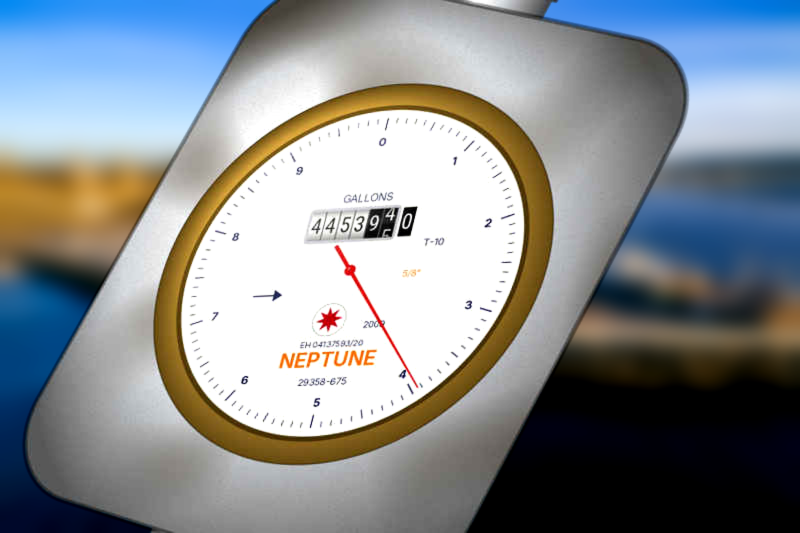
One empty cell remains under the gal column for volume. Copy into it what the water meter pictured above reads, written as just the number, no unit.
4453943.9
